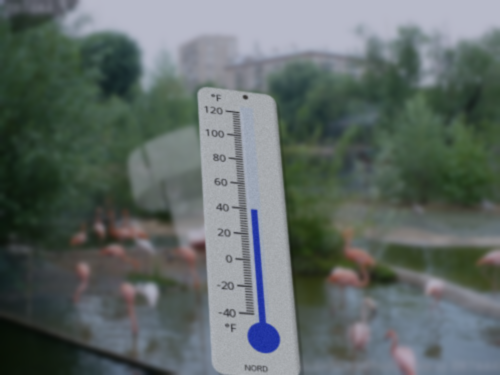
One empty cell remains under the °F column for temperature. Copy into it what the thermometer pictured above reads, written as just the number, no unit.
40
